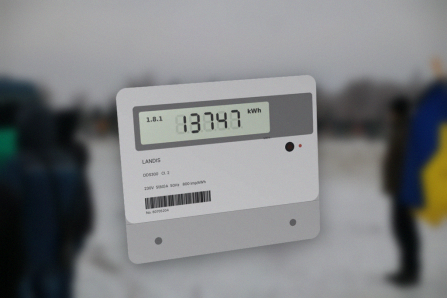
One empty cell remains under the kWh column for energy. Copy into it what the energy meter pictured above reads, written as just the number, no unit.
13747
